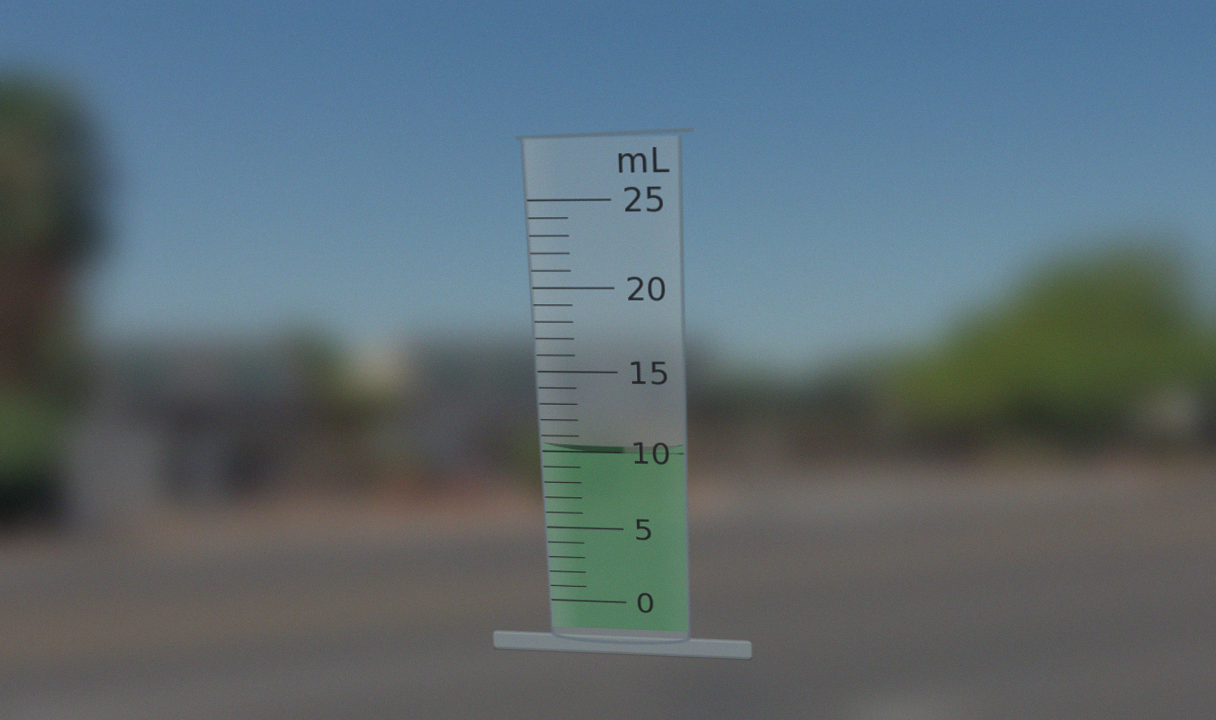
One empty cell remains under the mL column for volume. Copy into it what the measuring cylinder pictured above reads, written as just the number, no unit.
10
